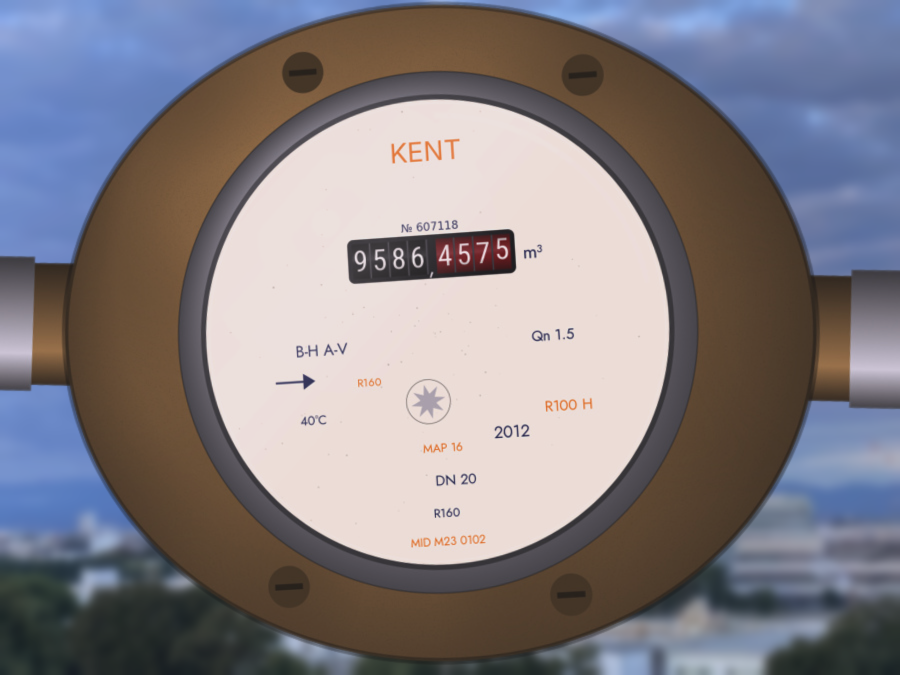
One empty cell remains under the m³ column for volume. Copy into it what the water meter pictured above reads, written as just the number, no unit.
9586.4575
